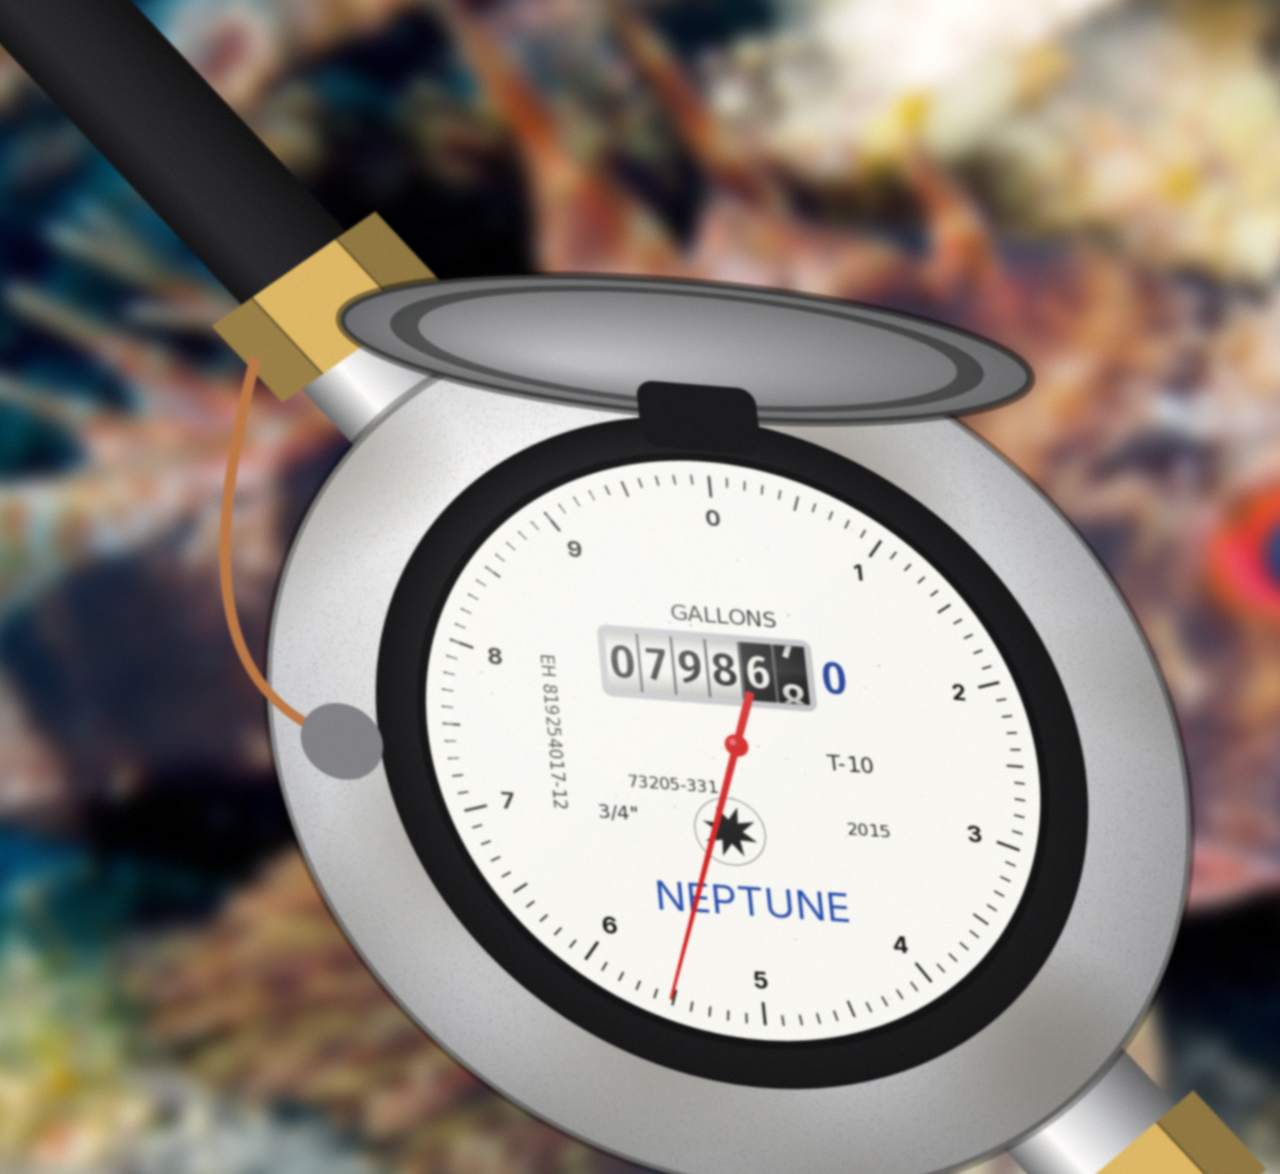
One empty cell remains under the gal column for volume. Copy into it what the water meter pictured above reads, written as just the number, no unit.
798675.5
